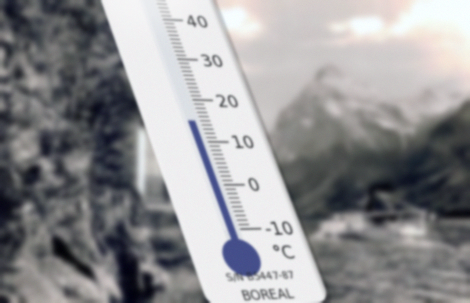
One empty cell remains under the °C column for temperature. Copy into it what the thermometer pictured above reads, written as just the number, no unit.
15
